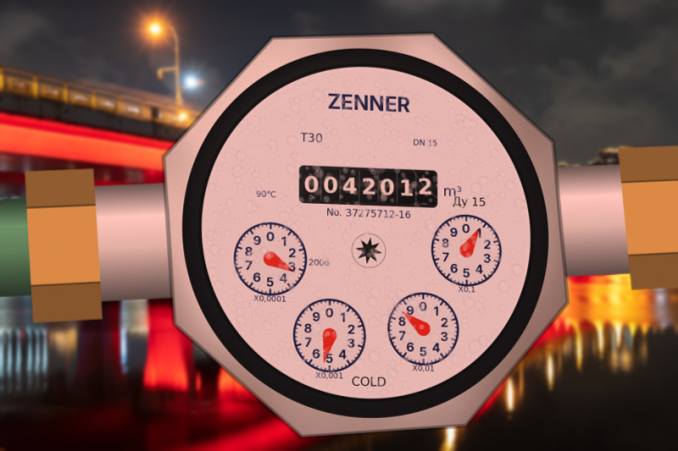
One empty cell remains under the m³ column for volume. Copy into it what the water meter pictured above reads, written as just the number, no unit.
42012.0853
